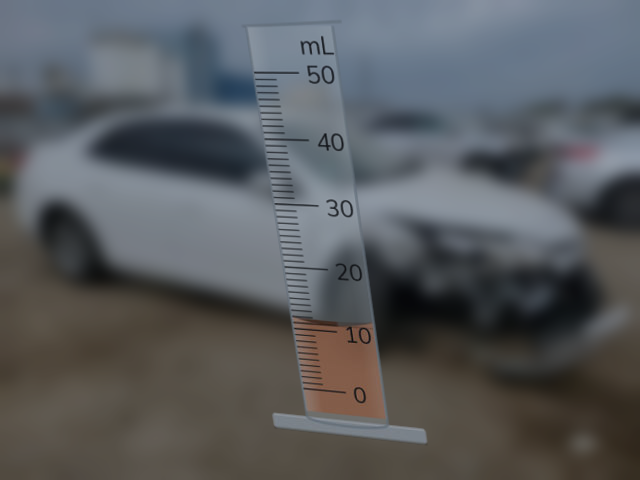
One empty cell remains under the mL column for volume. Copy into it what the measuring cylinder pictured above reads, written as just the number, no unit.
11
